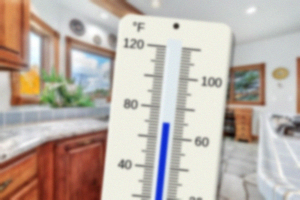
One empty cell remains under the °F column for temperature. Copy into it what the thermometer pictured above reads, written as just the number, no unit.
70
